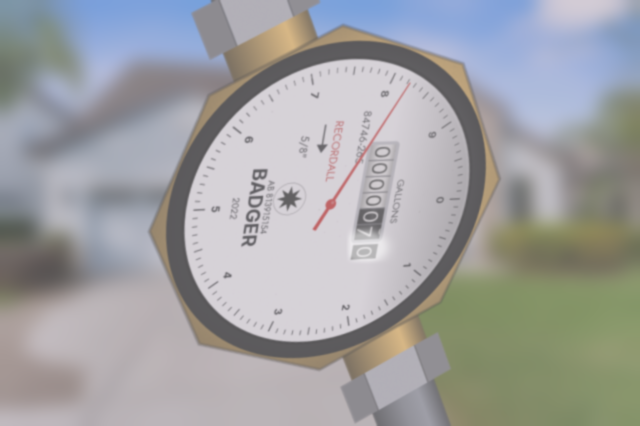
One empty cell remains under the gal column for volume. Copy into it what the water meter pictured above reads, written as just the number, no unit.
68.2
